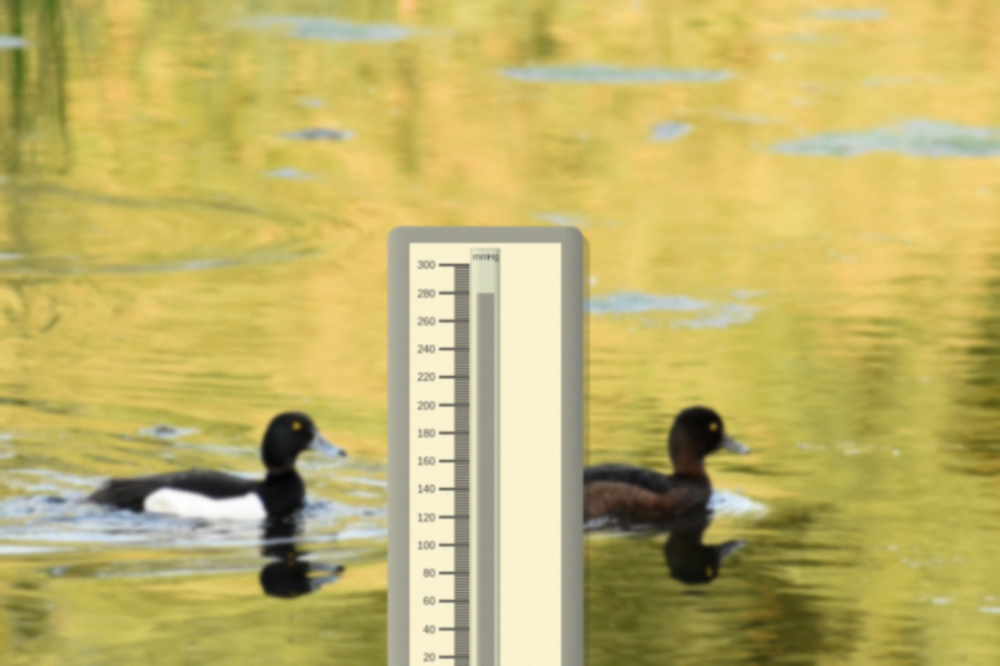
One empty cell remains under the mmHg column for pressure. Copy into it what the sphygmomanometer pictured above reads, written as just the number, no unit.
280
